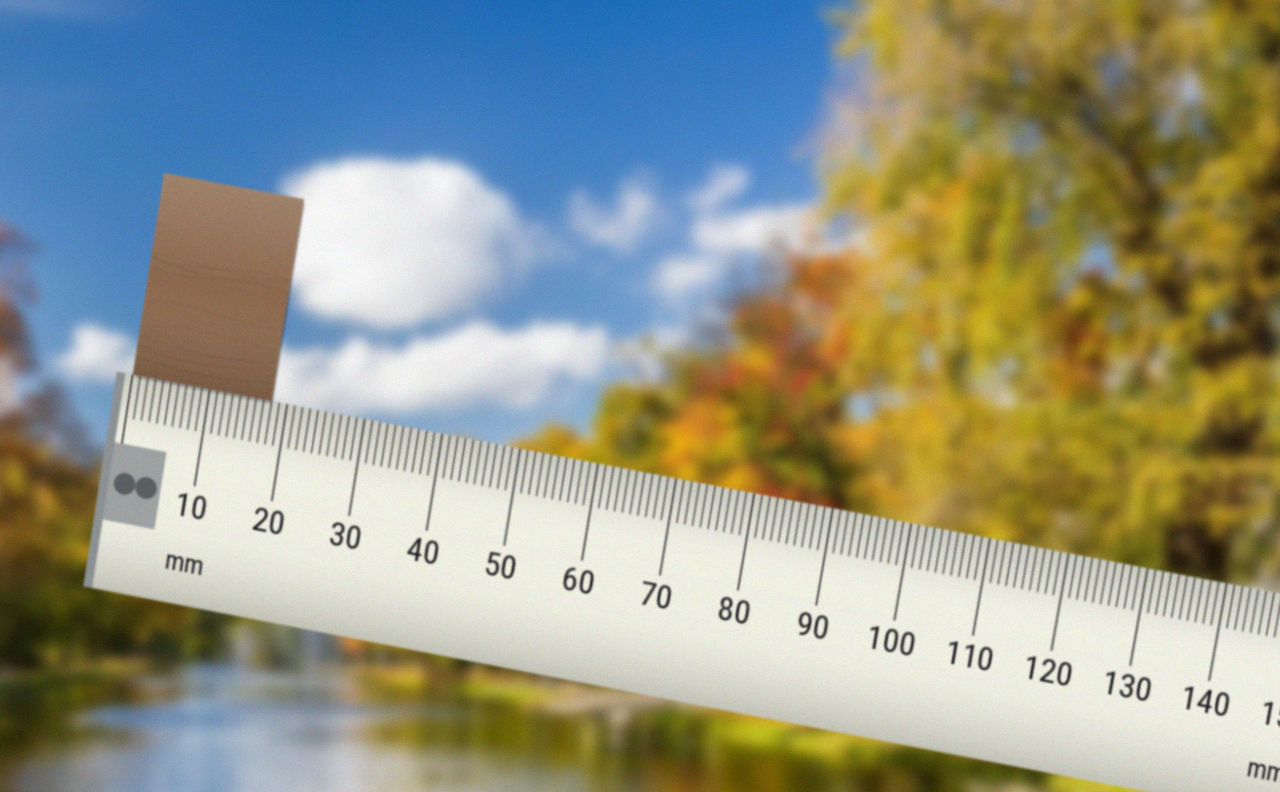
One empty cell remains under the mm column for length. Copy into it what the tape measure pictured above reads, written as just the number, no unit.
18
